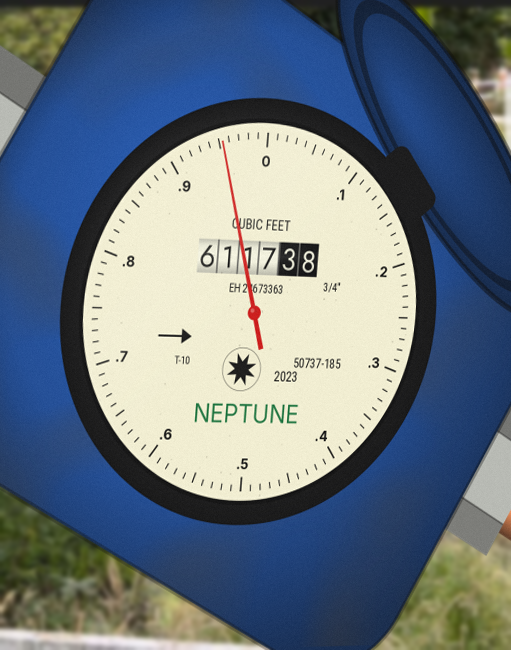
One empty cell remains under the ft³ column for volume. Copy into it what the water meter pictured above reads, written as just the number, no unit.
611737.95
